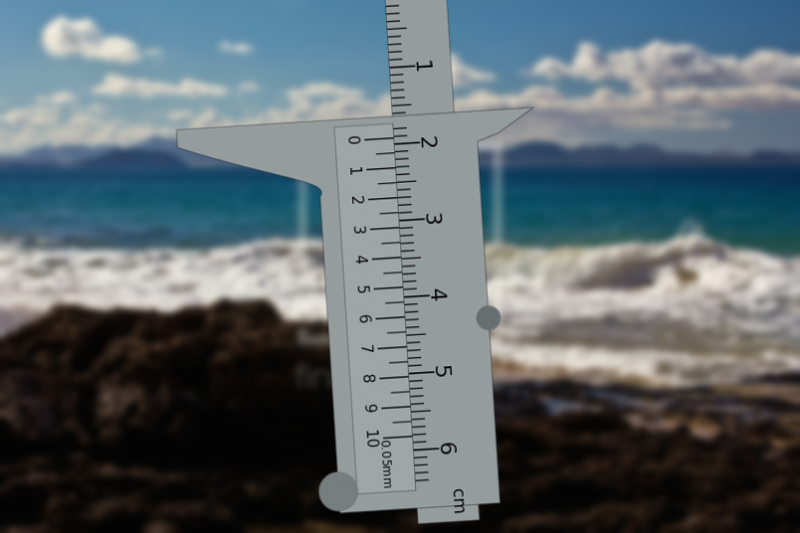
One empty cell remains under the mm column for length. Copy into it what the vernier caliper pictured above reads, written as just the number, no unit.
19.2
